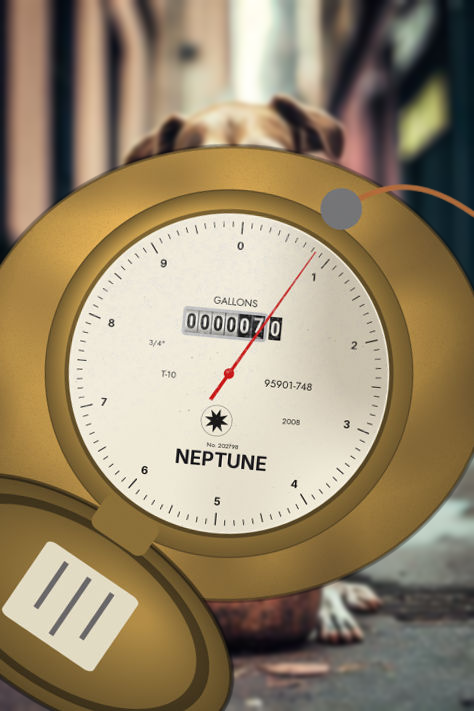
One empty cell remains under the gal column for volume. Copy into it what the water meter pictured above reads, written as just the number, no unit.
70.8
